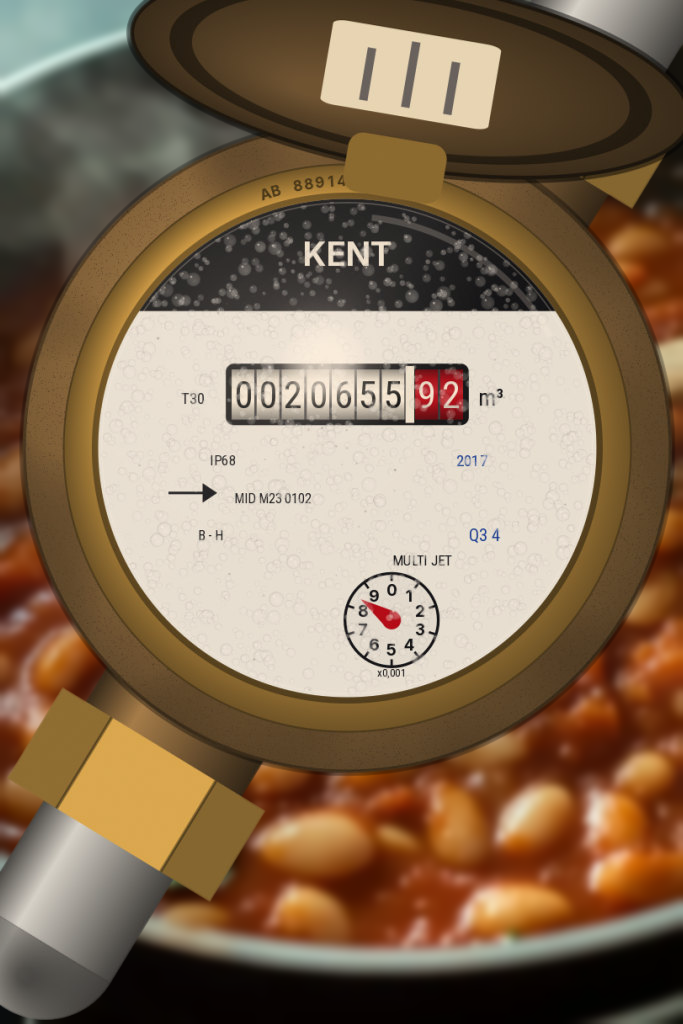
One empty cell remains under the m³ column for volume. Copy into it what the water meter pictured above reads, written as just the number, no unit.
20655.928
